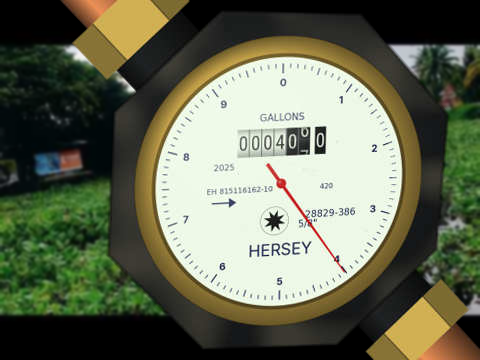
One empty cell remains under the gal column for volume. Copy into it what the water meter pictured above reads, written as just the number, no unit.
4064.0
